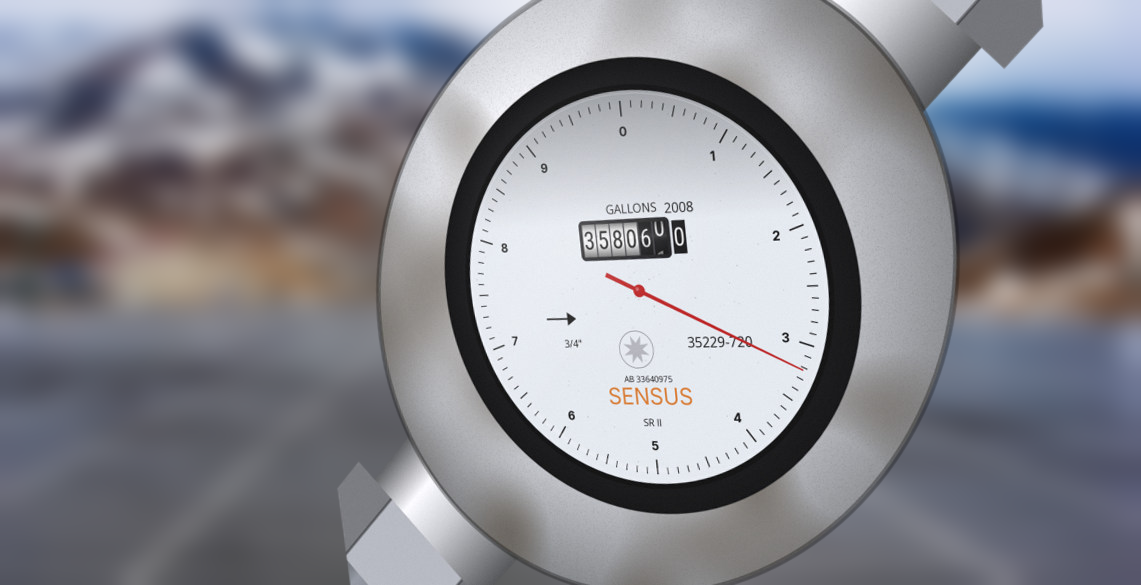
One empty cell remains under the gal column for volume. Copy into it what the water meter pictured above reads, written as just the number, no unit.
3580603.2
